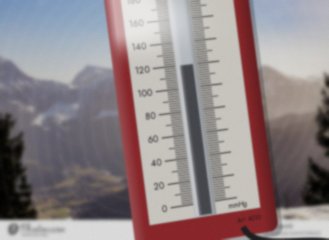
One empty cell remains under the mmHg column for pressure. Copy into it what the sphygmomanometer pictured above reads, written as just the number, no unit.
120
